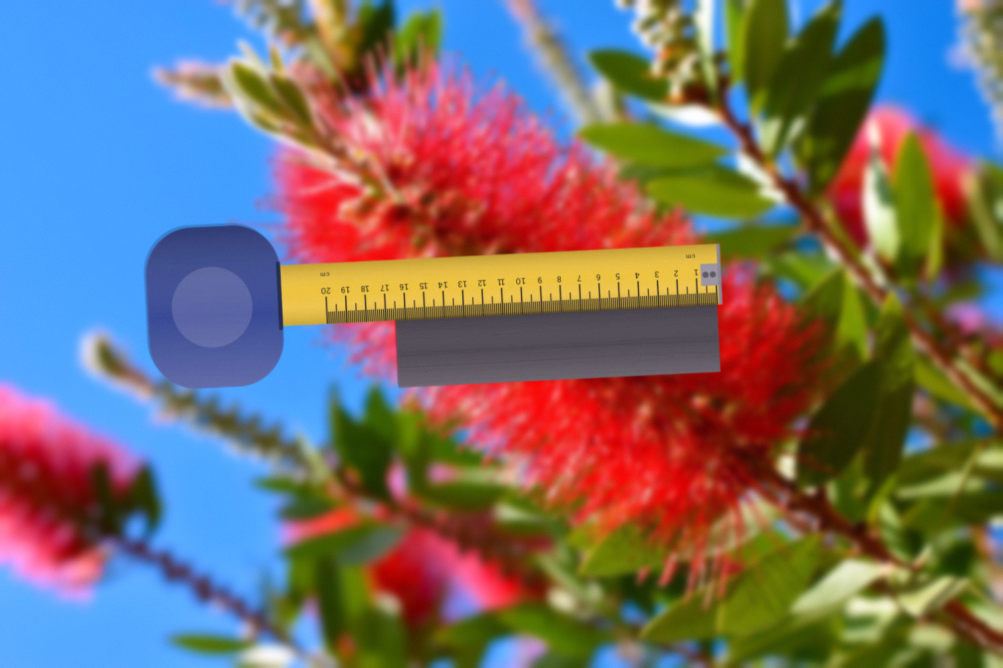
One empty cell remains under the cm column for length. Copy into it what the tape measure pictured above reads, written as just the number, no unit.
16.5
